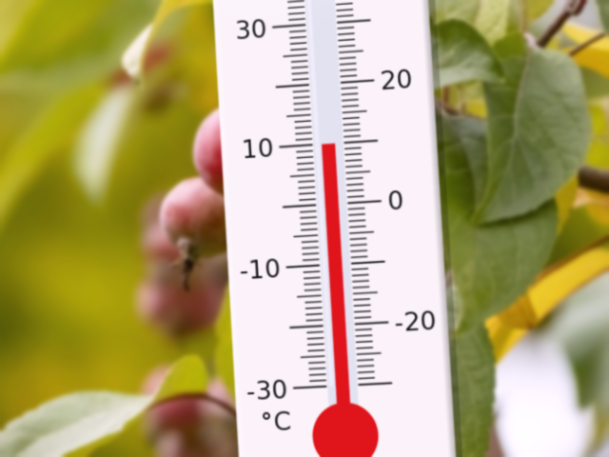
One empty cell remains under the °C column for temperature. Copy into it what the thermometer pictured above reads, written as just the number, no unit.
10
